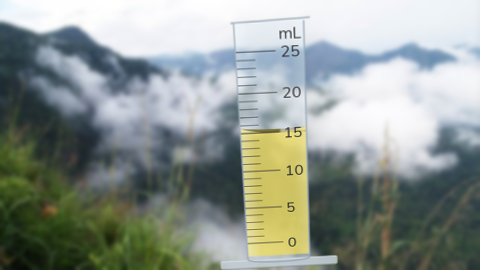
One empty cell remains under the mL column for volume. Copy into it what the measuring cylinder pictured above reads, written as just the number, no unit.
15
